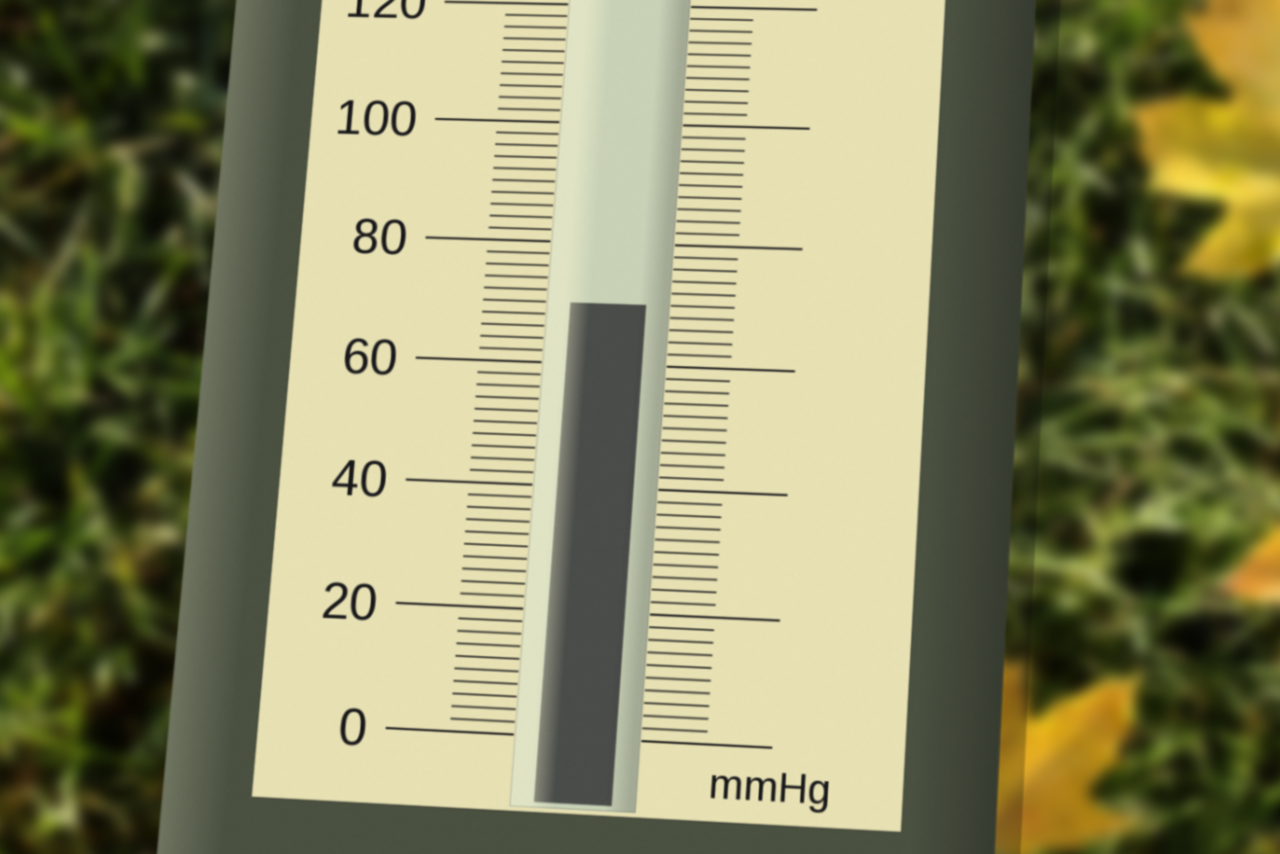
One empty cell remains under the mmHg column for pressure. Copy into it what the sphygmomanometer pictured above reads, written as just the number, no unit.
70
